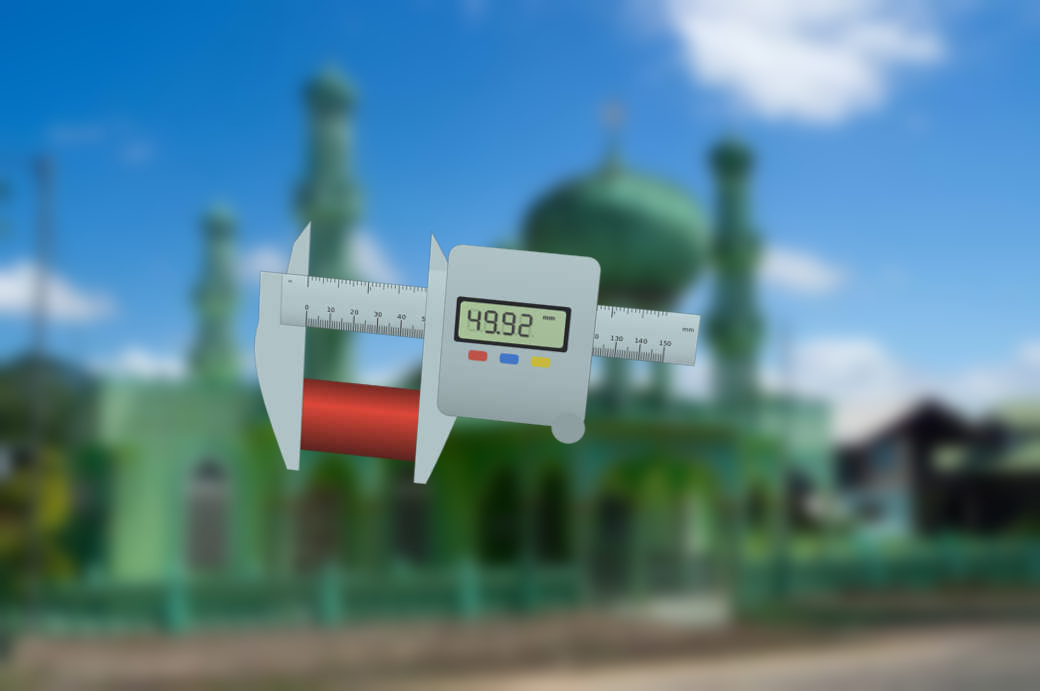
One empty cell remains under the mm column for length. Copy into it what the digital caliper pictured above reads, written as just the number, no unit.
49.92
